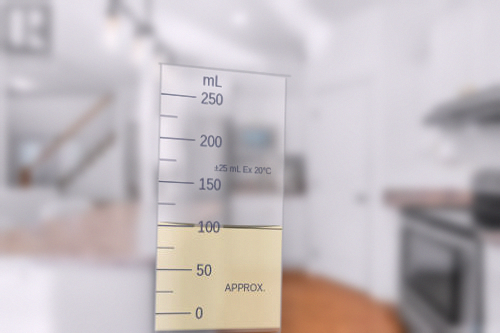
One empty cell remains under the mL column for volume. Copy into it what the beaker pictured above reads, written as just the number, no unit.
100
